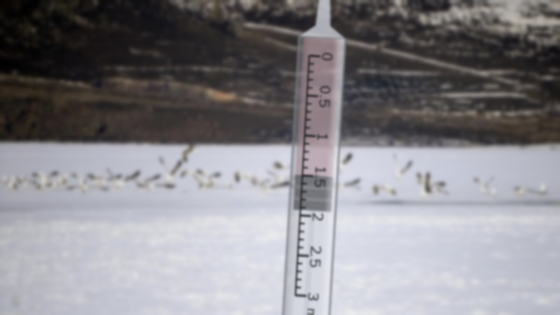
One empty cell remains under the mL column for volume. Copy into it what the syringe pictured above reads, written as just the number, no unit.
1.5
